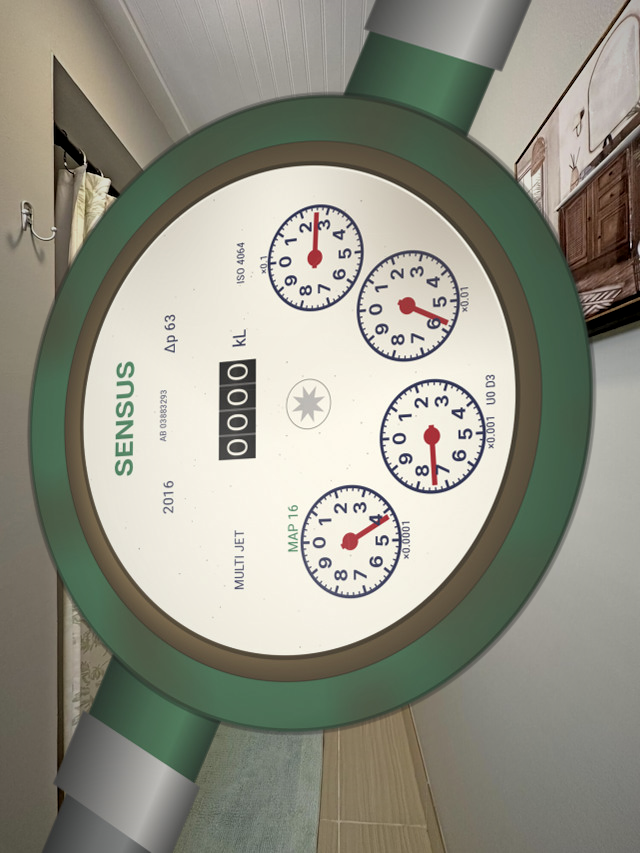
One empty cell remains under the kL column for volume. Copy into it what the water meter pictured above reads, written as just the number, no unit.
0.2574
